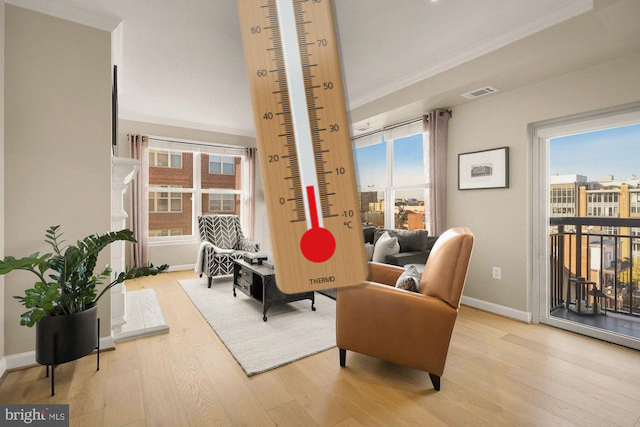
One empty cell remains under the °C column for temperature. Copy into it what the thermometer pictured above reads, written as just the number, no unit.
5
